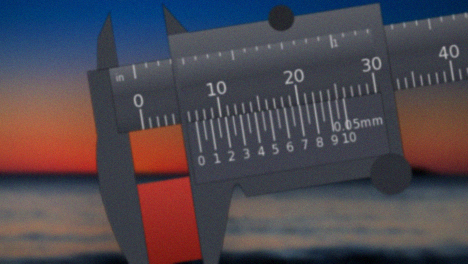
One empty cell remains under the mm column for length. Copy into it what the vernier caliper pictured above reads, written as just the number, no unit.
6.8
